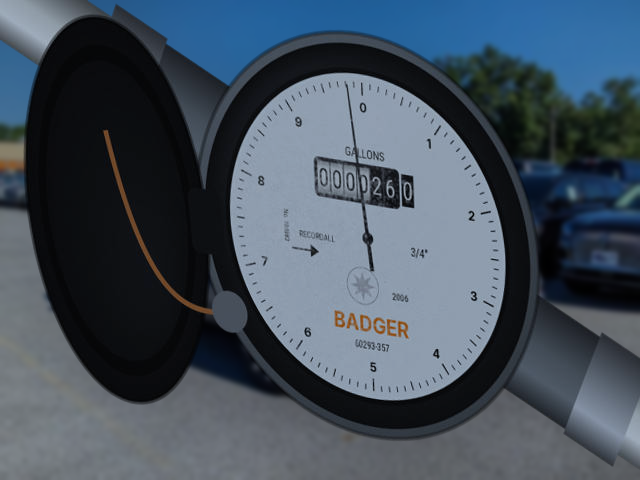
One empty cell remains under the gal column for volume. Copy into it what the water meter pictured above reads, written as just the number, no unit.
259.8
